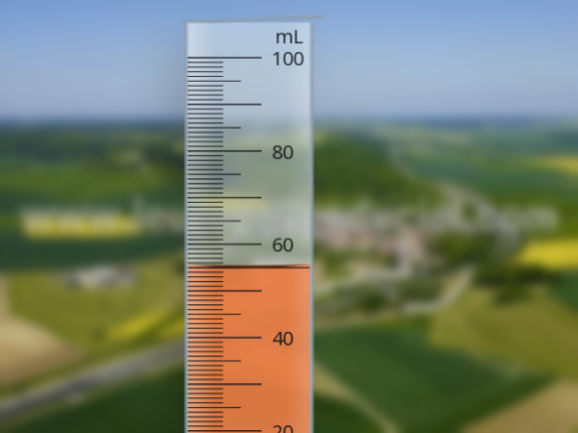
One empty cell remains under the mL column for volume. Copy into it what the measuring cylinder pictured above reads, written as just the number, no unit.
55
